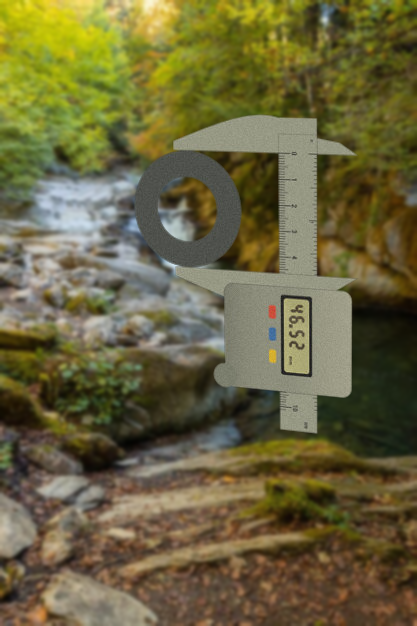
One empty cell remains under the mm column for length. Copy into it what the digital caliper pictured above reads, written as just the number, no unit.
46.52
